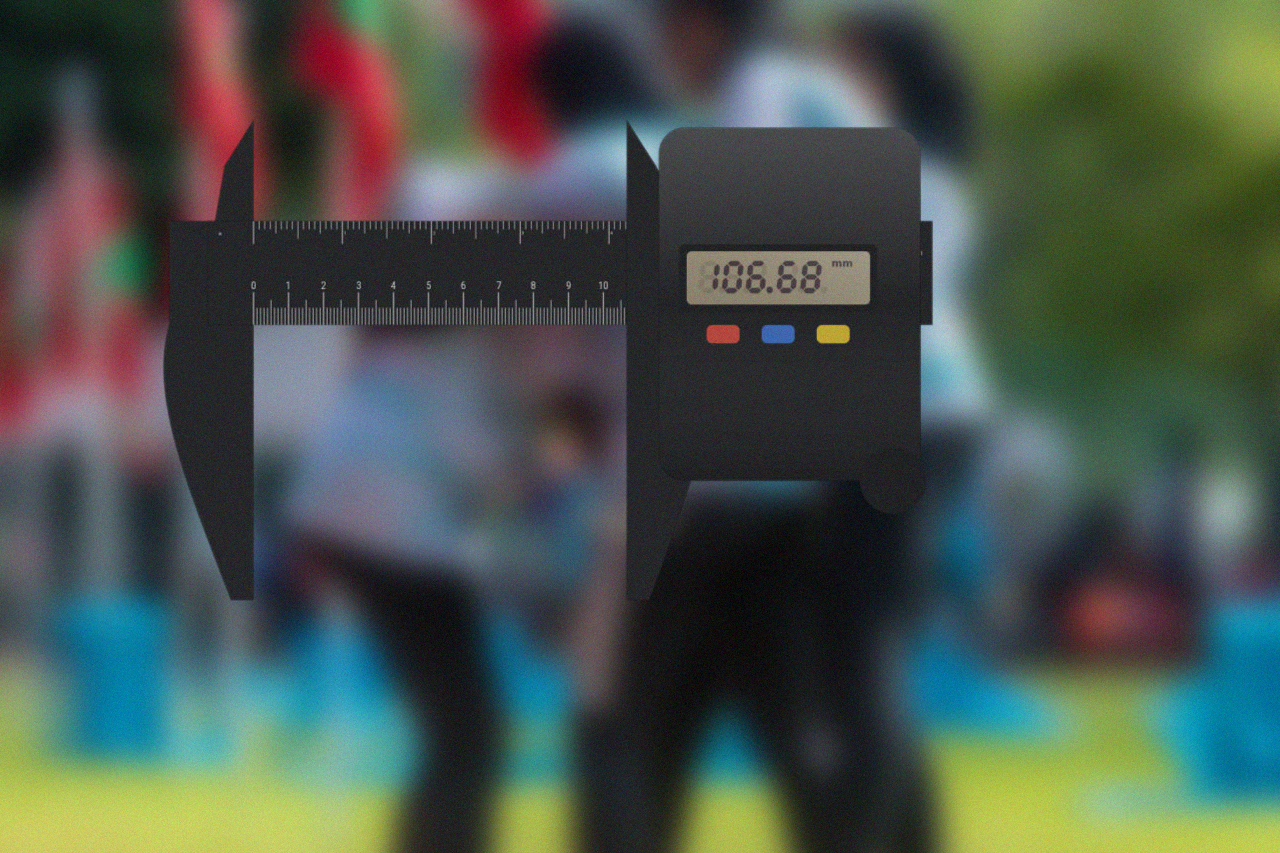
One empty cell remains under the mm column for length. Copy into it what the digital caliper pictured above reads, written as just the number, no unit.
106.68
